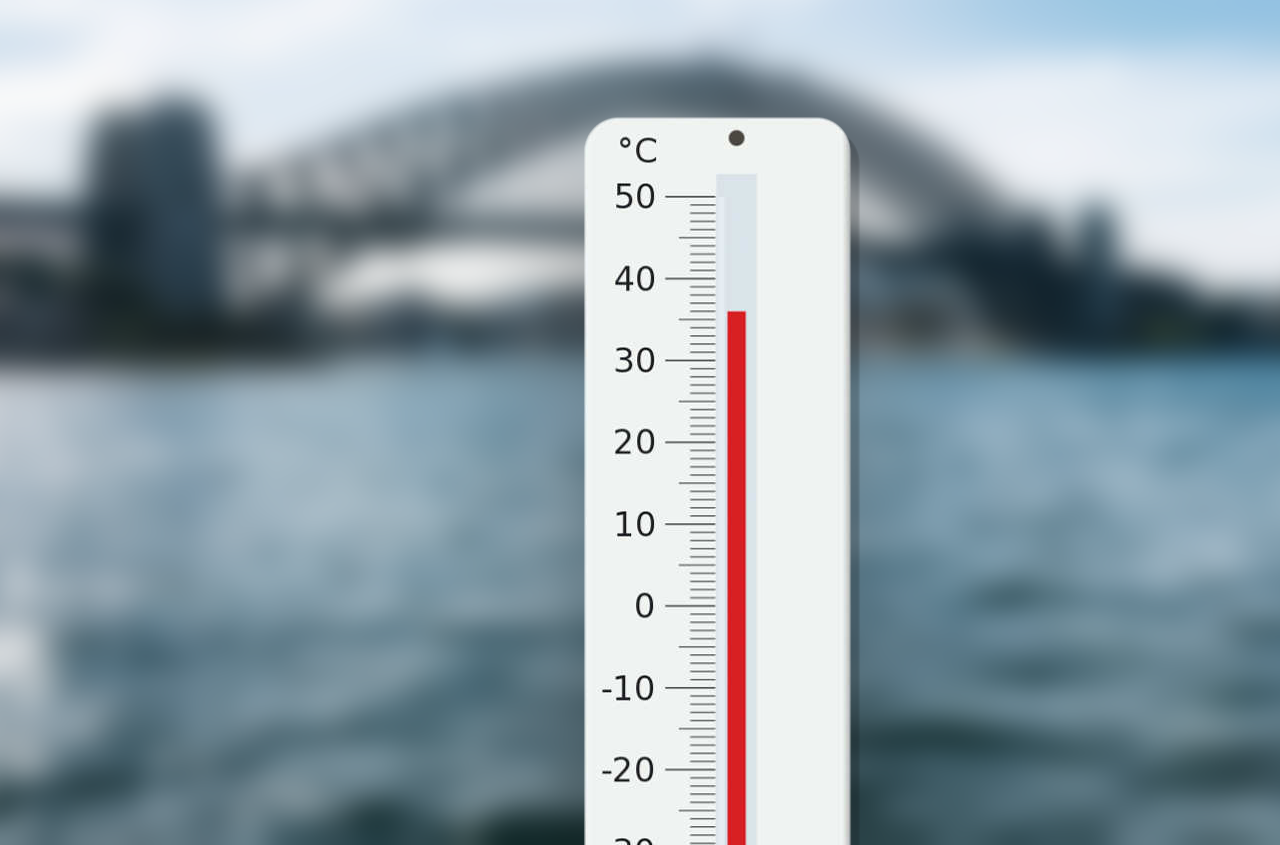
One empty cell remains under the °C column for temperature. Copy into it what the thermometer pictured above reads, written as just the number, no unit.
36
